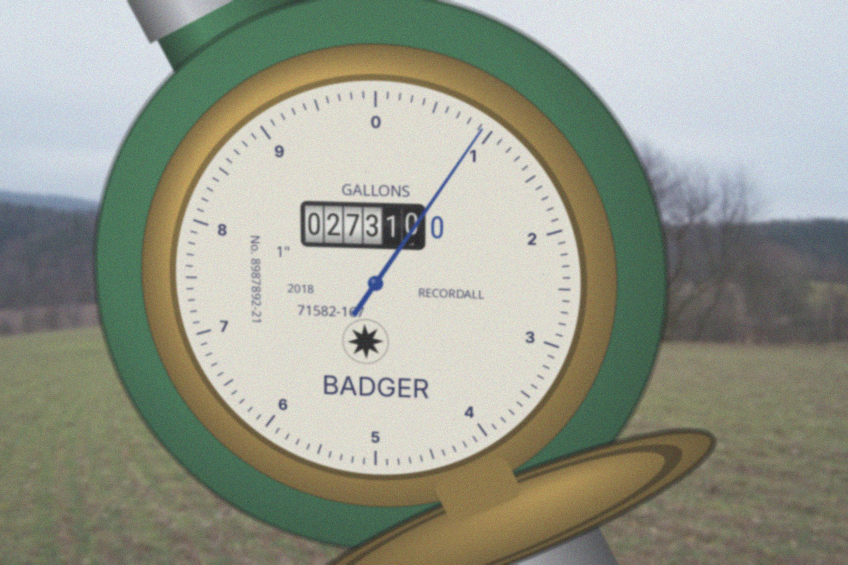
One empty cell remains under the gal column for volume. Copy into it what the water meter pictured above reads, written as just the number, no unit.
273100.9
